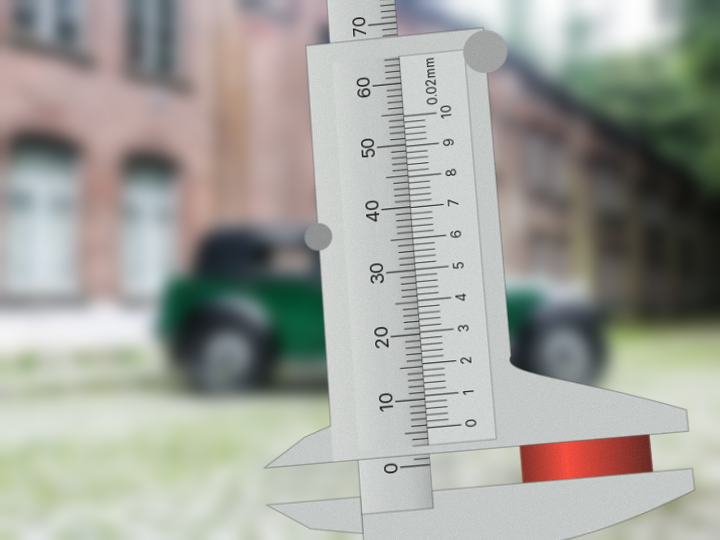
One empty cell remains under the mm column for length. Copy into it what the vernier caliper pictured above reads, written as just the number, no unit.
5.6
